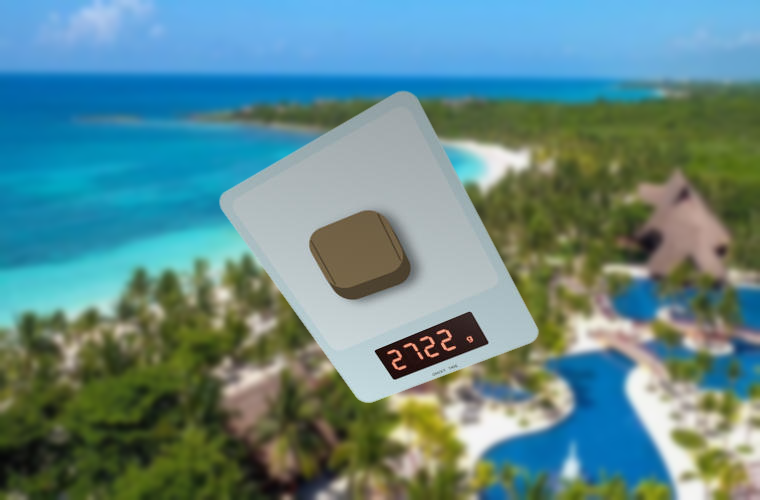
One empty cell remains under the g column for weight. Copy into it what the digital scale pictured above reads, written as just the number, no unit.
2722
